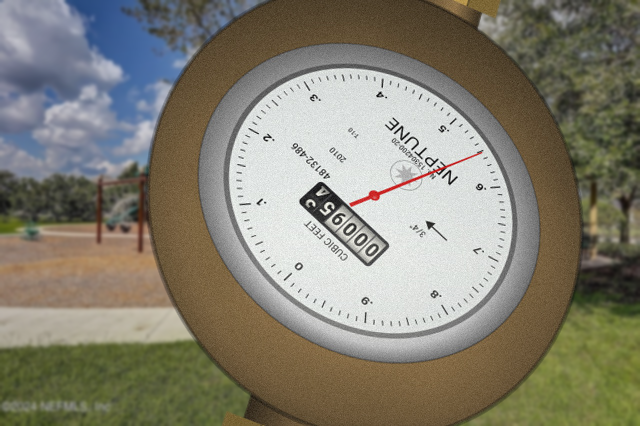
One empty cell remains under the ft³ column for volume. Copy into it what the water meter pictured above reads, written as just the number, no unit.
953.55
